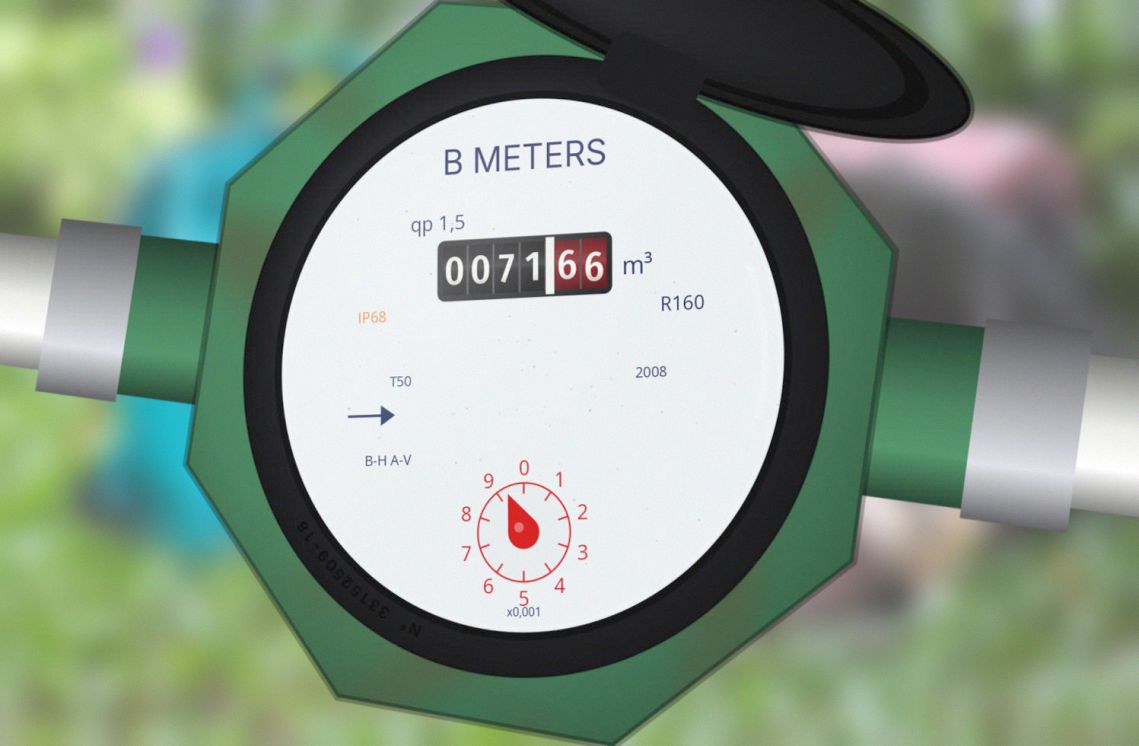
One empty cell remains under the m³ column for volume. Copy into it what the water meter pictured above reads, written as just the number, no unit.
71.659
